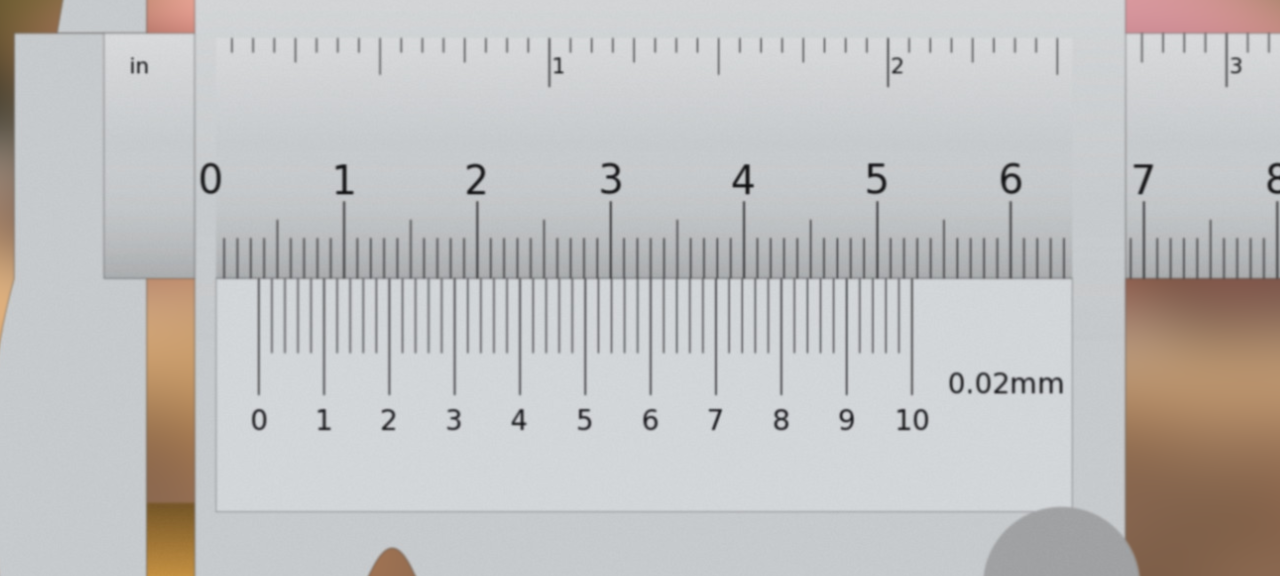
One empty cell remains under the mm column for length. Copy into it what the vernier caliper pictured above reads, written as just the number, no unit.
3.6
